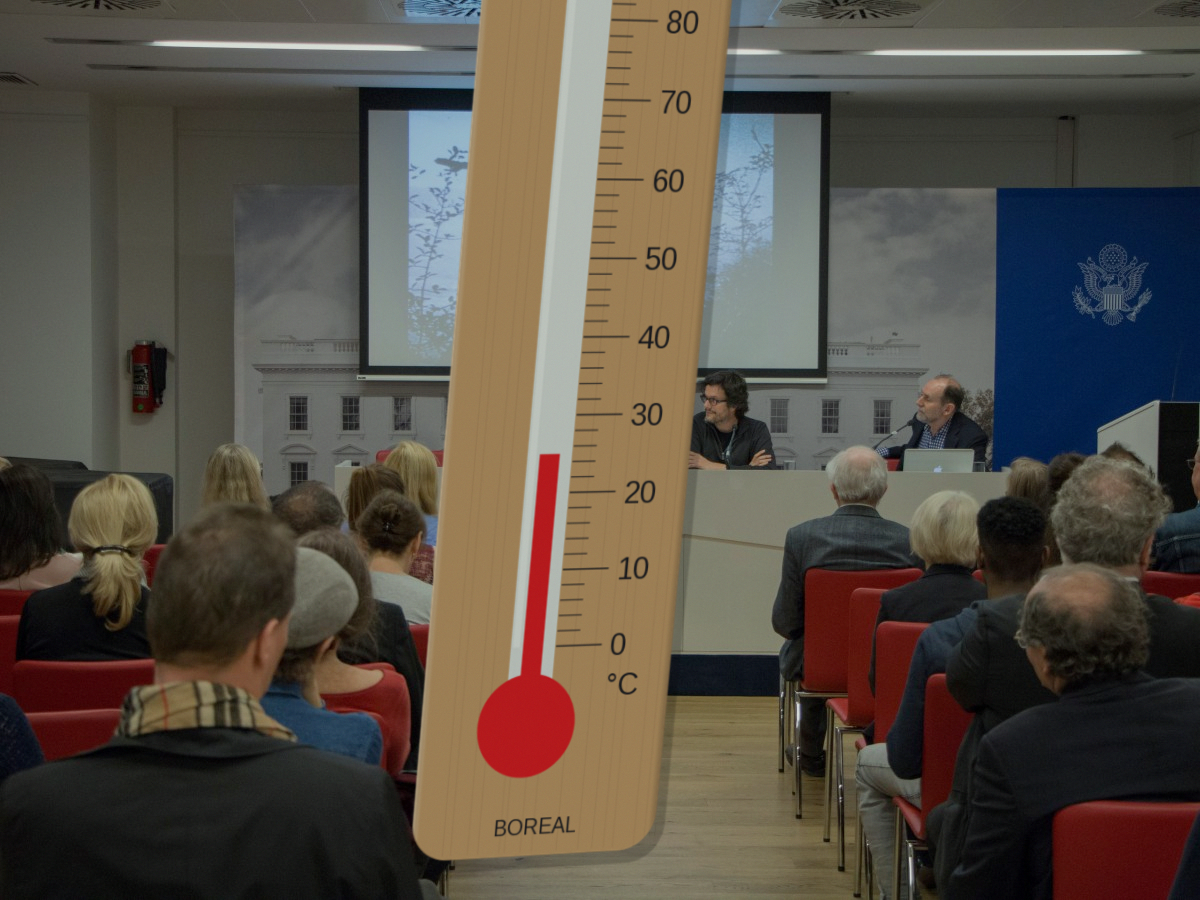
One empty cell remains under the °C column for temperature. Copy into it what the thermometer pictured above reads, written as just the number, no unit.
25
